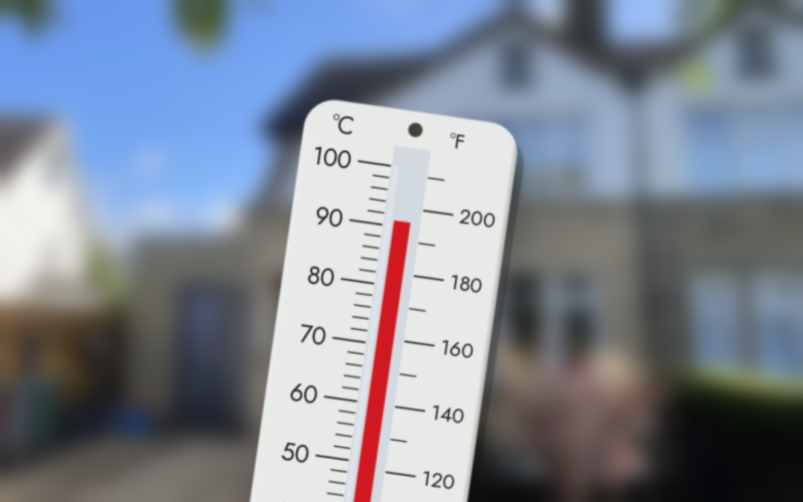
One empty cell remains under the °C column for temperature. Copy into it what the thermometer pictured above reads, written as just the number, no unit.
91
